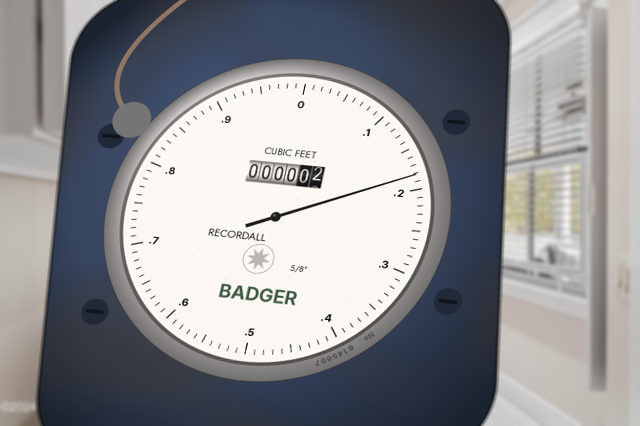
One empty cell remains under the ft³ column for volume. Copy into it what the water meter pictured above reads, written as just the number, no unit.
2.18
